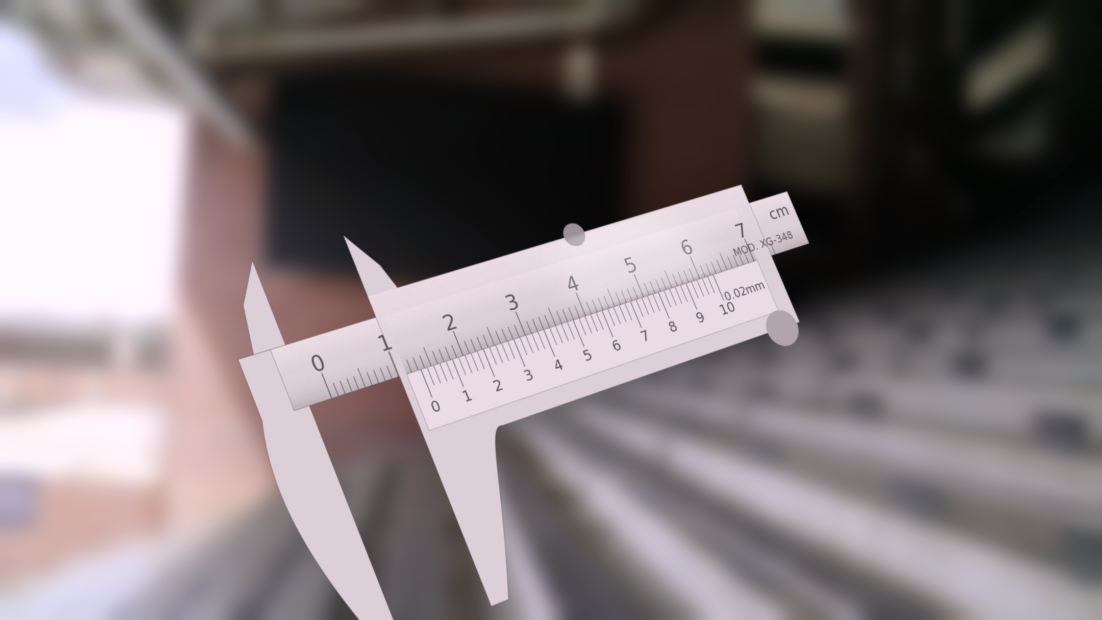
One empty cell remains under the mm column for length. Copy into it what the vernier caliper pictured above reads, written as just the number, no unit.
13.4
